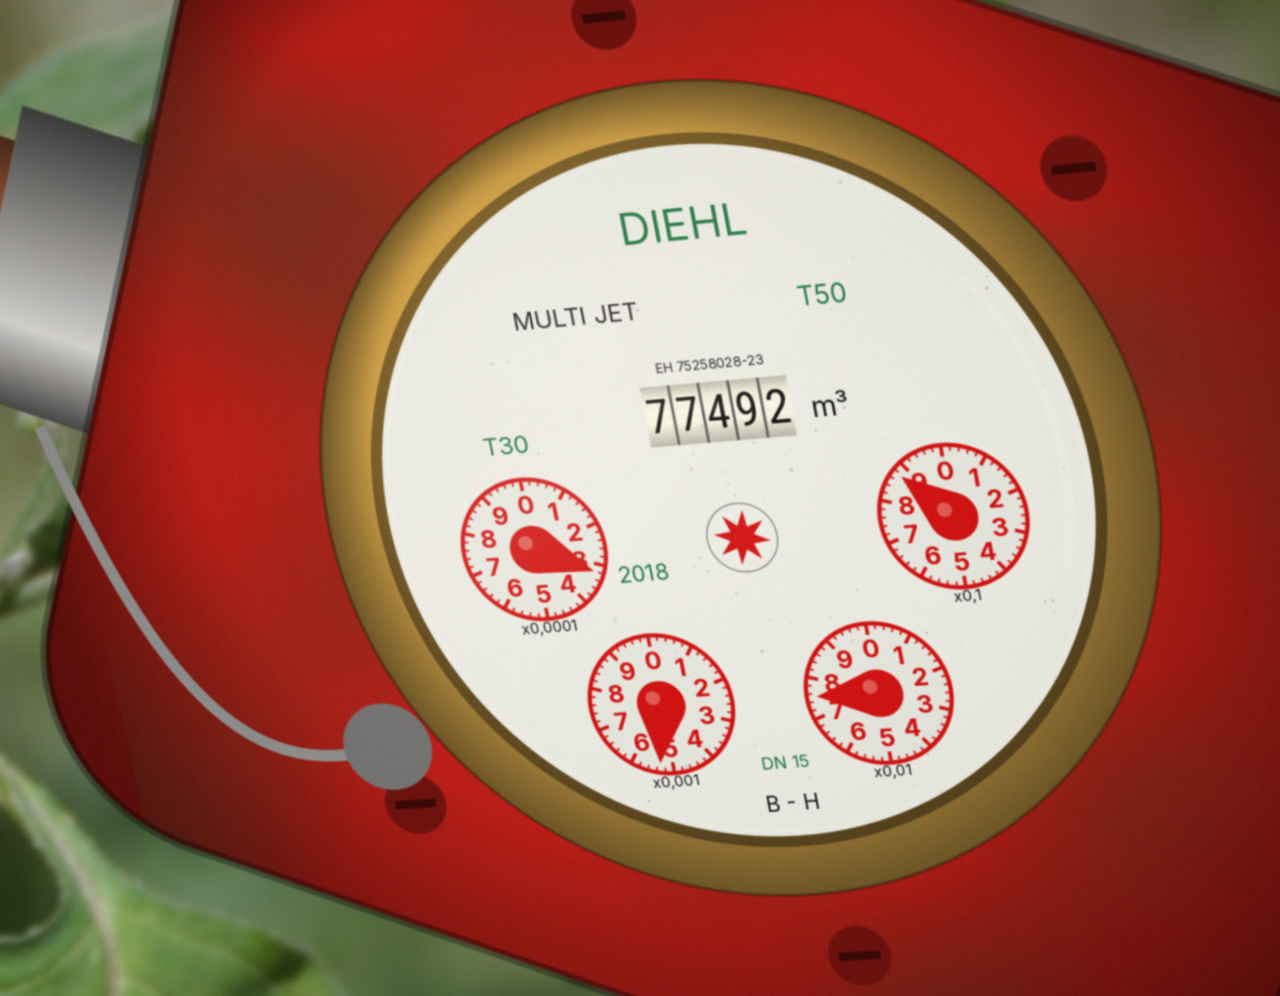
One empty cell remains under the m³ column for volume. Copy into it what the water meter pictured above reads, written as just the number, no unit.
77492.8753
